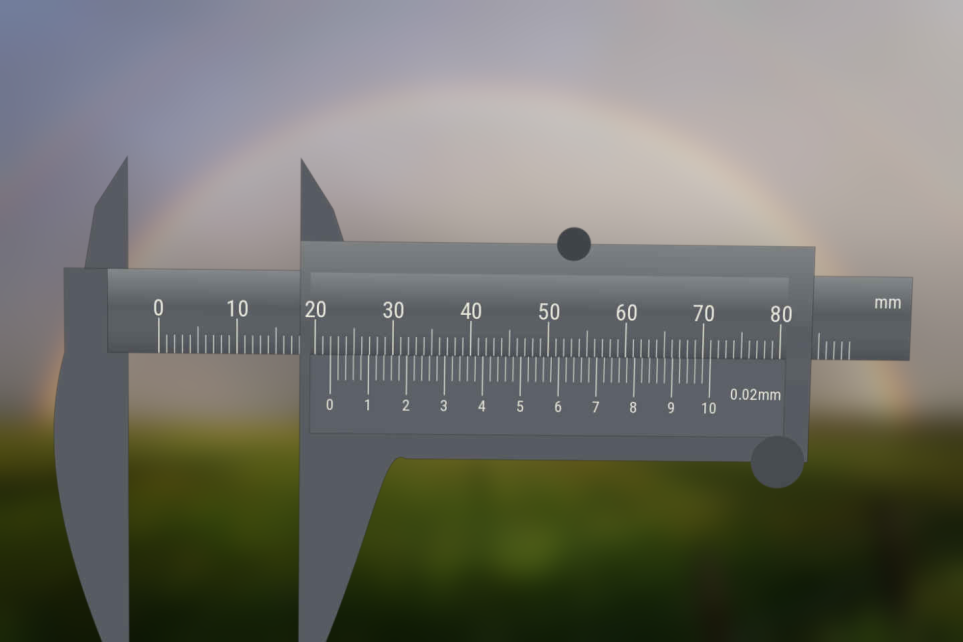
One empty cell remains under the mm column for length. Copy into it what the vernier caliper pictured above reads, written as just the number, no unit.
22.0
